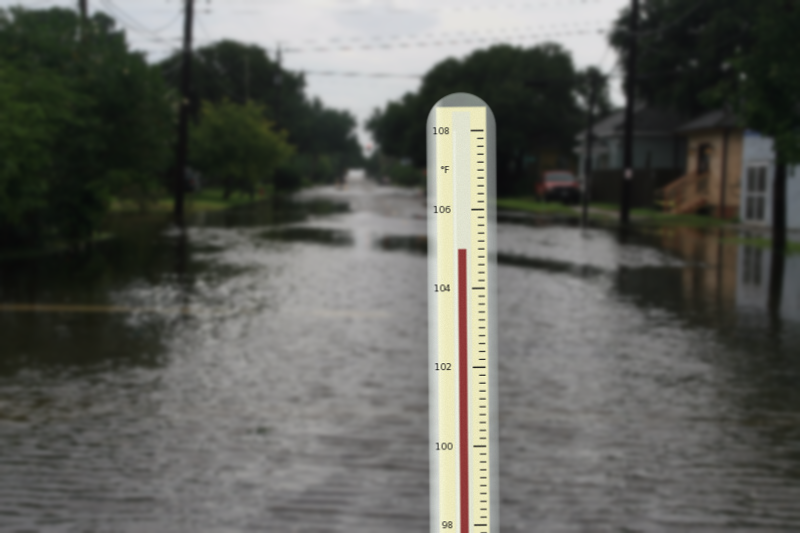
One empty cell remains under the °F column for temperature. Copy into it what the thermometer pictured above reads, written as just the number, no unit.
105
